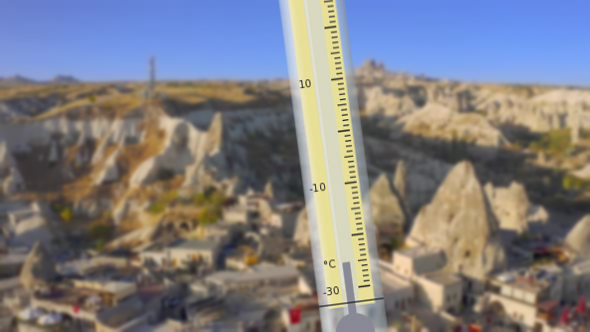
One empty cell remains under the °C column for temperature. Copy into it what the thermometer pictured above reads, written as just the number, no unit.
-25
